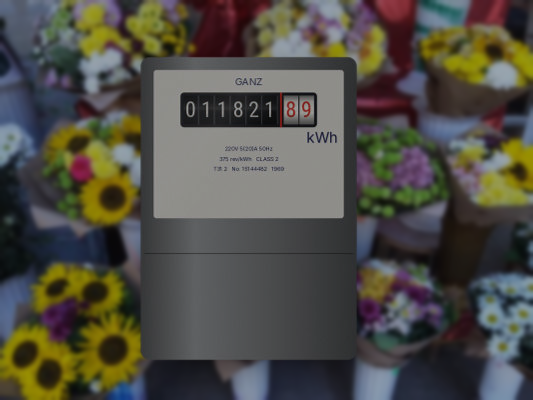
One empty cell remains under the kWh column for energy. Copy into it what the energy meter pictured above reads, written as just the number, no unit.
11821.89
